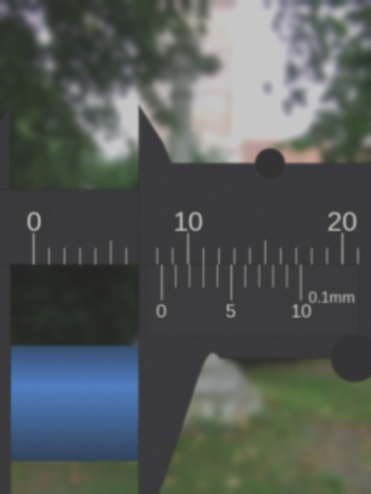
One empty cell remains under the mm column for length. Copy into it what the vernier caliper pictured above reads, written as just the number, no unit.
8.3
